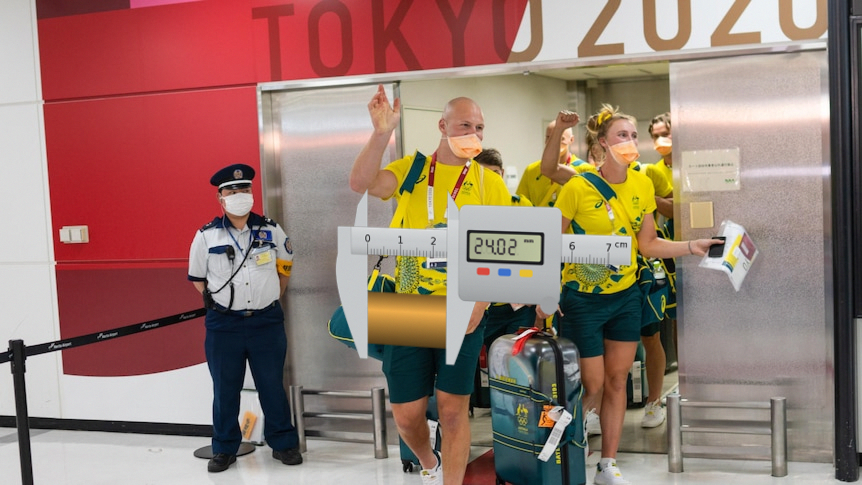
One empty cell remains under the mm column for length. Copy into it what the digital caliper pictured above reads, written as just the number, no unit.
24.02
